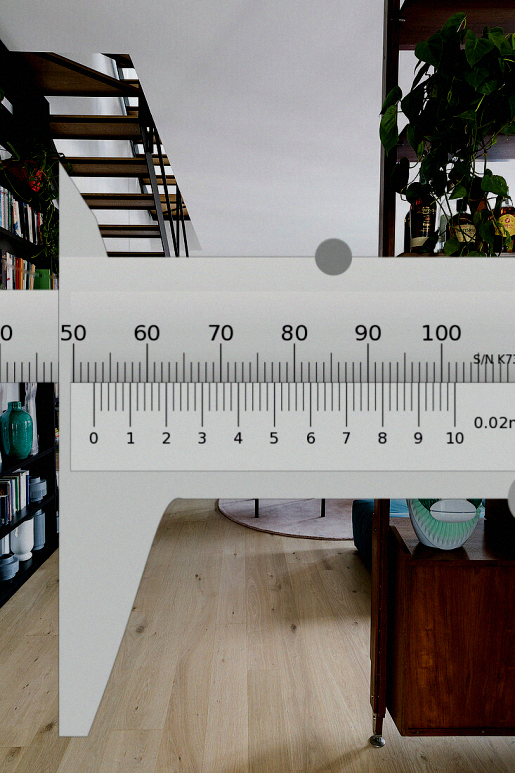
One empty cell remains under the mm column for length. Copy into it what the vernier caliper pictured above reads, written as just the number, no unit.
52.8
